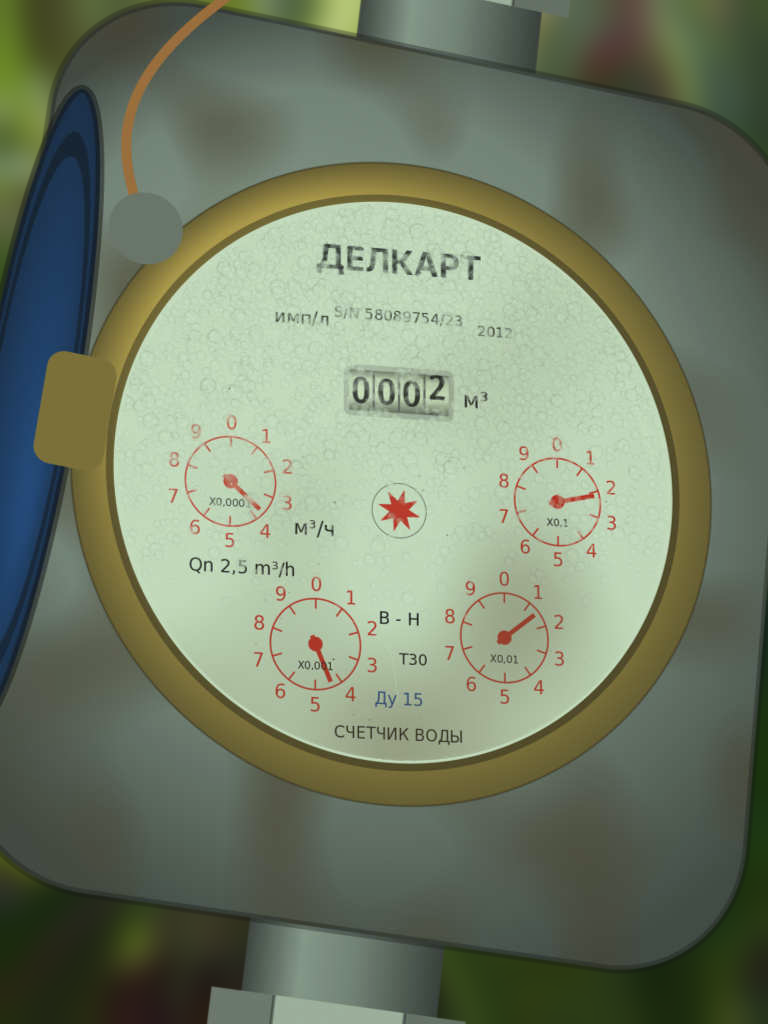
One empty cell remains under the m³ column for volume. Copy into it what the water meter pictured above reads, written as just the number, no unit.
2.2143
